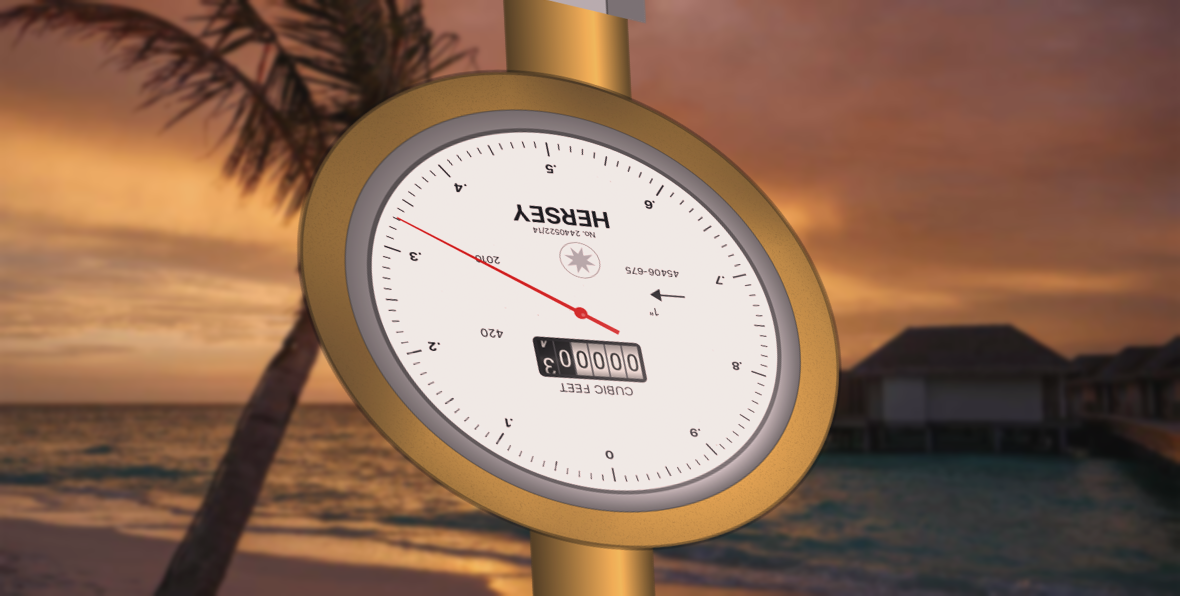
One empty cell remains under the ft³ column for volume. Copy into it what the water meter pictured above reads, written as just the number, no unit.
3.33
